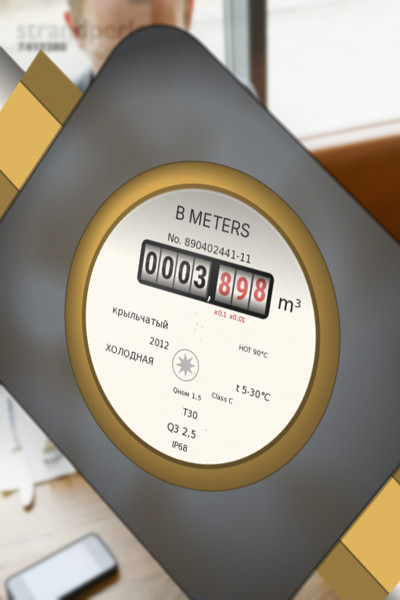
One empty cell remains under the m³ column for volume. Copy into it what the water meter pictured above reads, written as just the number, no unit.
3.898
